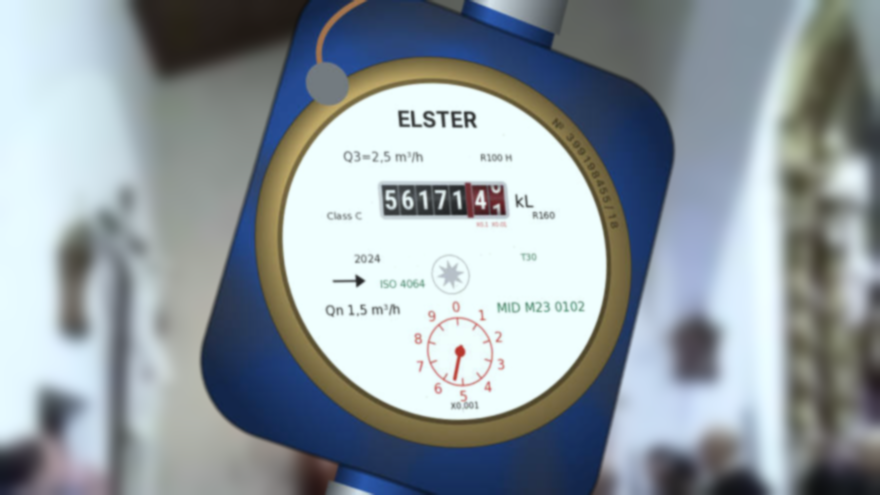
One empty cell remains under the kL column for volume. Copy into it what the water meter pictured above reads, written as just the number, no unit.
56171.405
